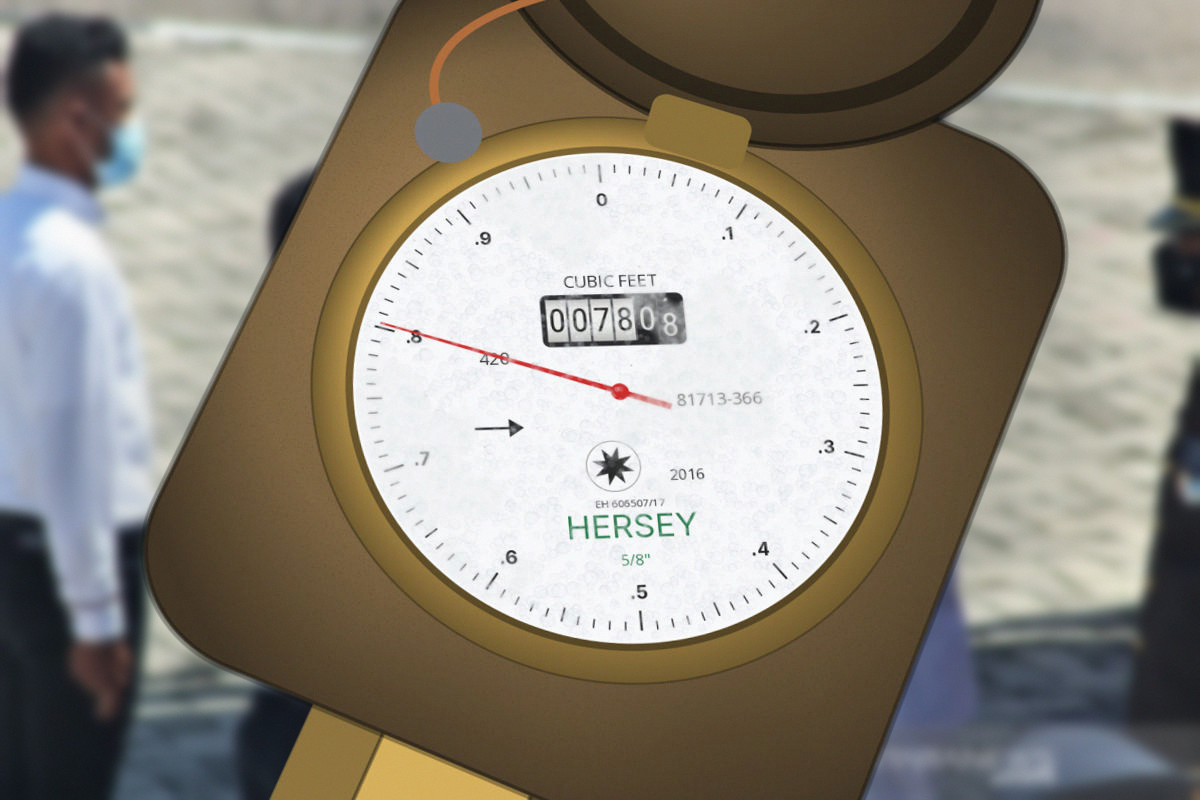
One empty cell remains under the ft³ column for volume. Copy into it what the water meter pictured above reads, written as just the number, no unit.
7807.80
